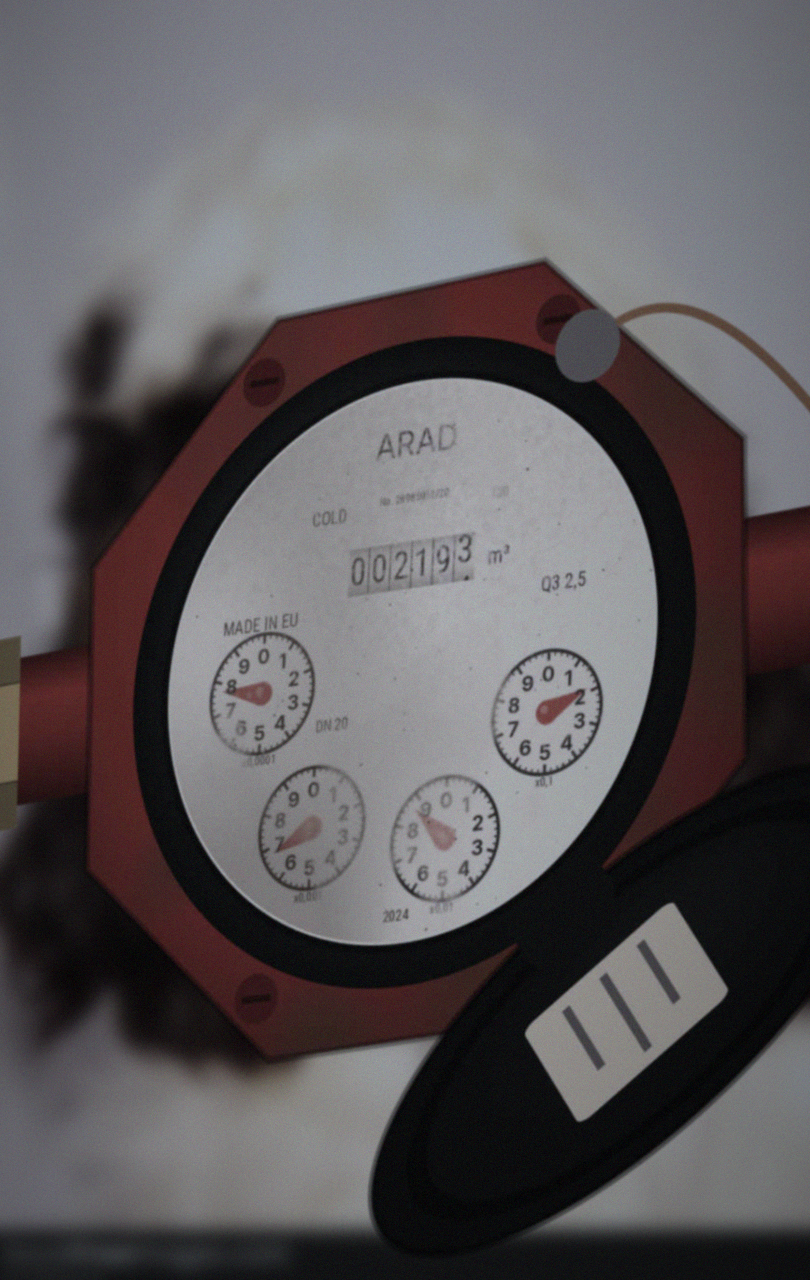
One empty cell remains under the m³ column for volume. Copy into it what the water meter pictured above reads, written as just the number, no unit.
2193.1867
